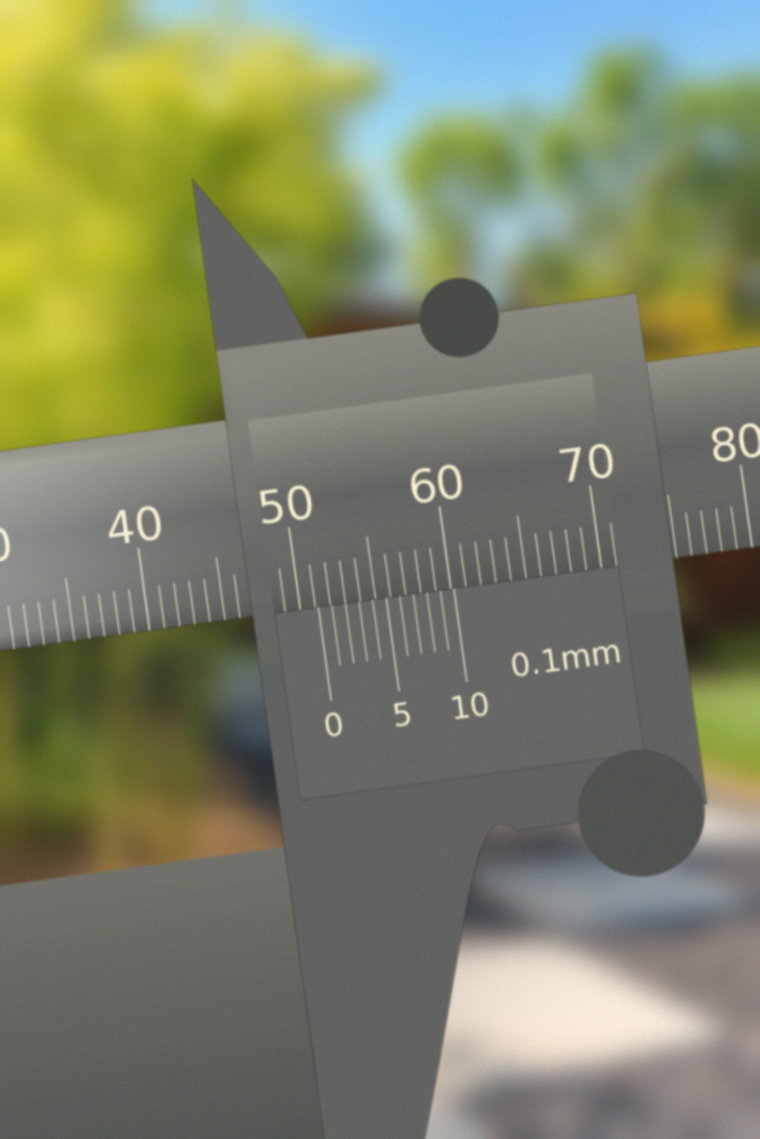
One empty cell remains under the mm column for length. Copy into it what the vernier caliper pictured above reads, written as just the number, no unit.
51.2
